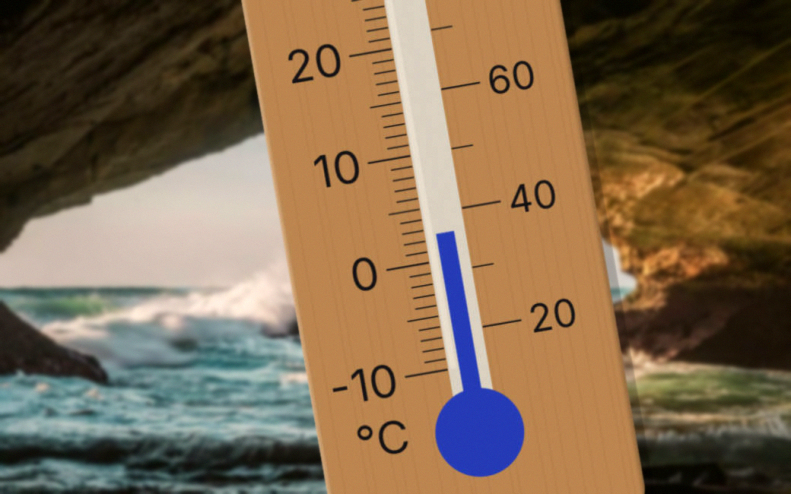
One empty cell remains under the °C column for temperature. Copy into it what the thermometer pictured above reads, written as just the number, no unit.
2.5
